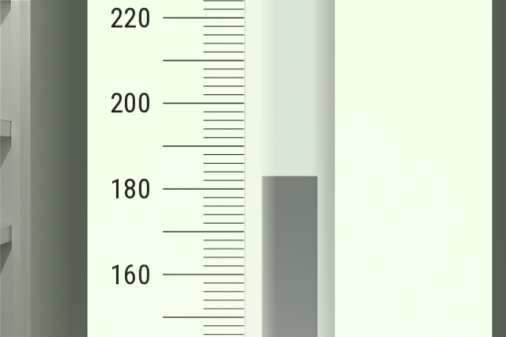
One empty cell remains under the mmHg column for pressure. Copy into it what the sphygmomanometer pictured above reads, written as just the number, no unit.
183
